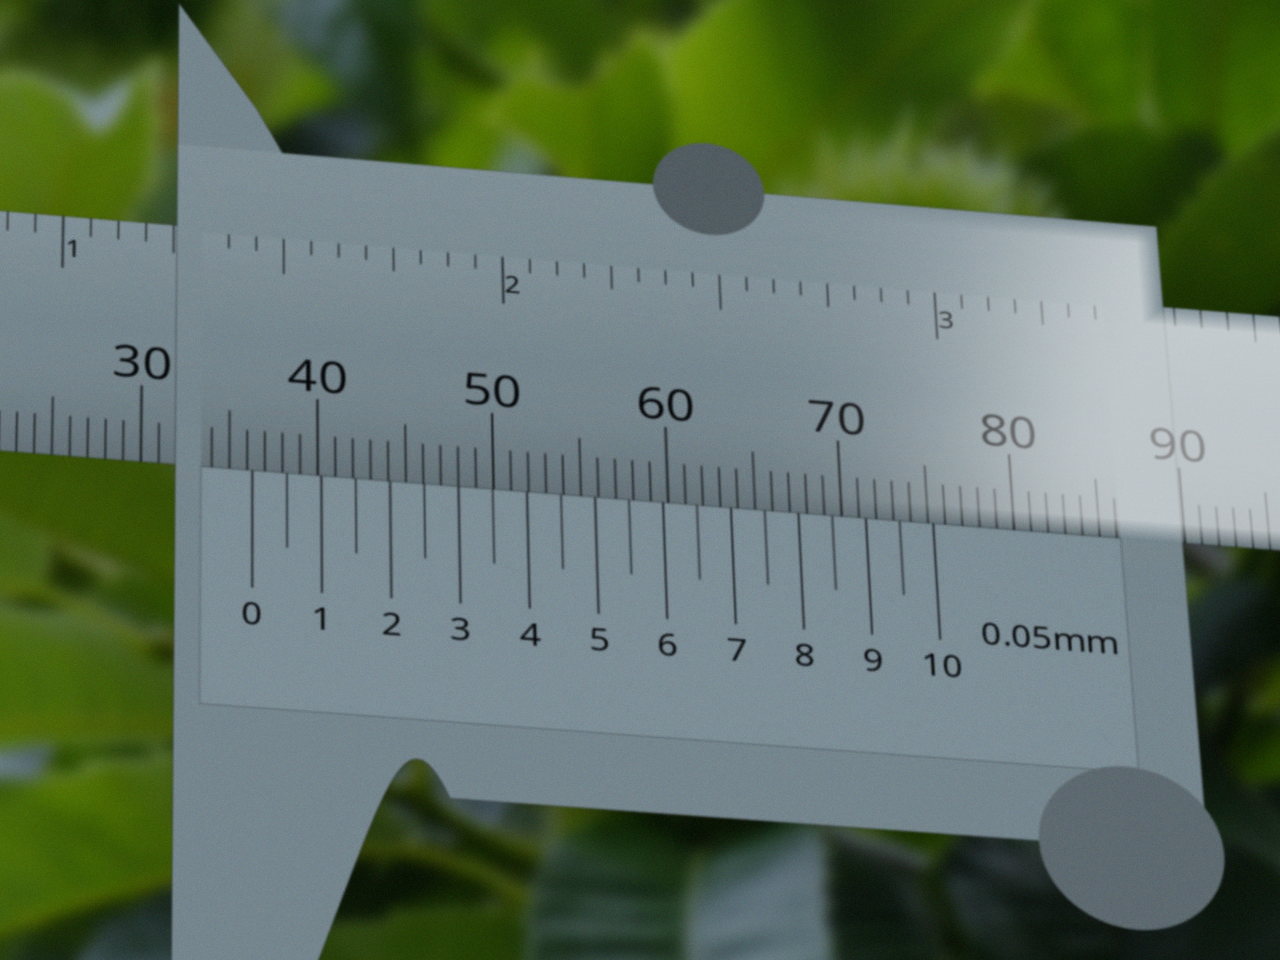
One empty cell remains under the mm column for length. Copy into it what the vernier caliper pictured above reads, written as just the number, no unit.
36.3
